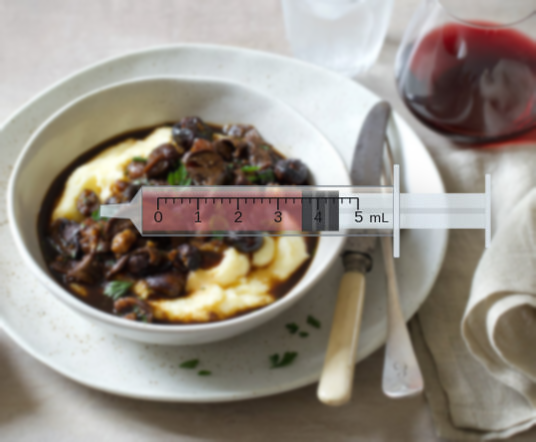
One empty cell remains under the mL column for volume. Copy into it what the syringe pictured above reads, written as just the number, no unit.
3.6
